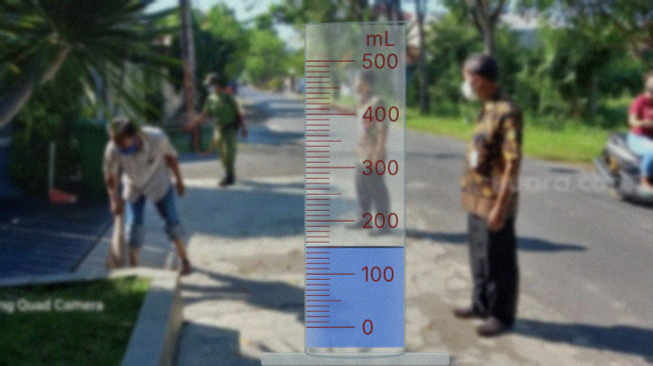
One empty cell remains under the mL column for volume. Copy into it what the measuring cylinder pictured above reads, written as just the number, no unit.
150
